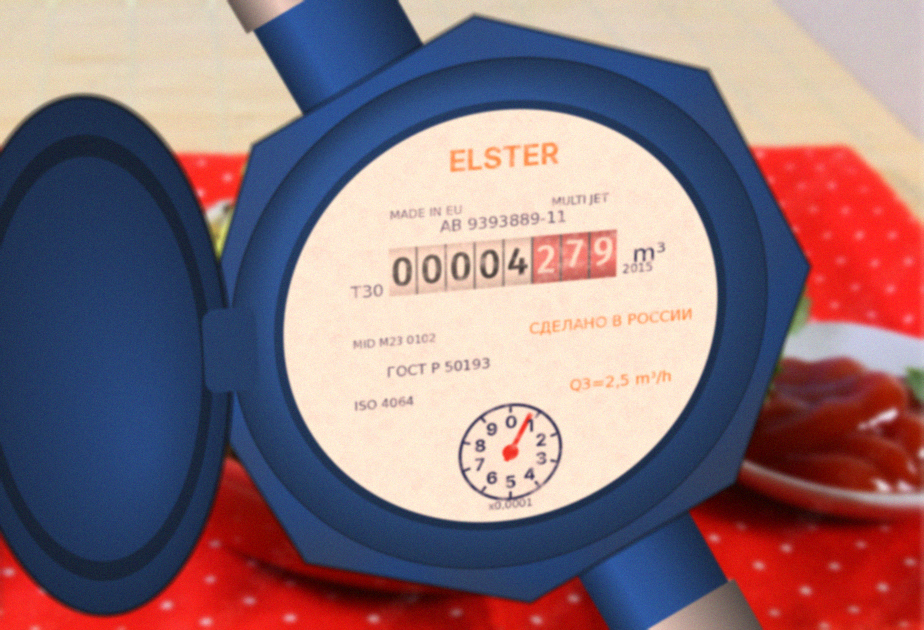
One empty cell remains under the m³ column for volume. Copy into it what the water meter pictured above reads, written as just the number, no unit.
4.2790
